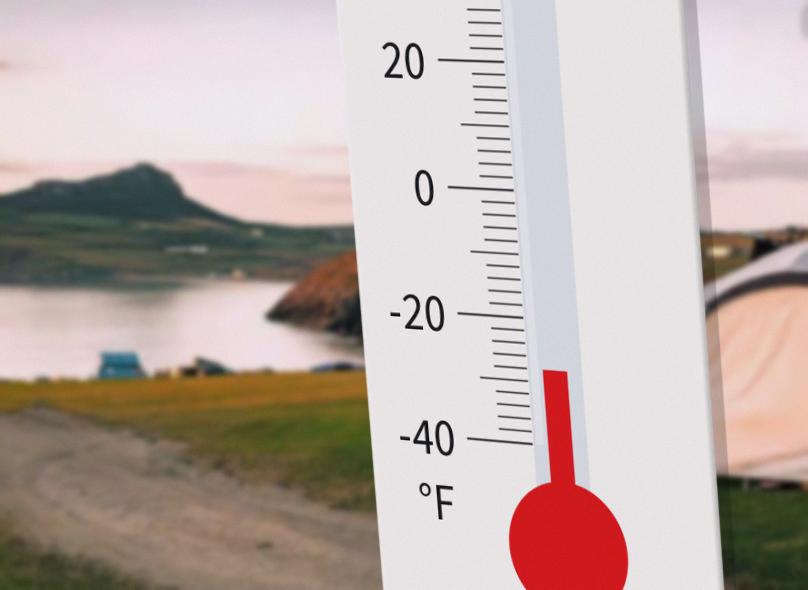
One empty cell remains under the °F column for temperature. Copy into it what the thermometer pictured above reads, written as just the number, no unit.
-28
